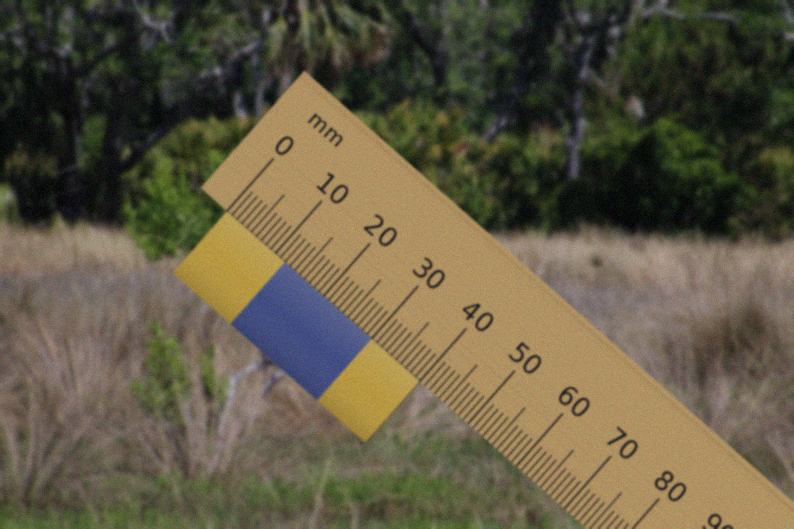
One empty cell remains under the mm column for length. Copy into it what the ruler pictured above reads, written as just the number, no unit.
40
